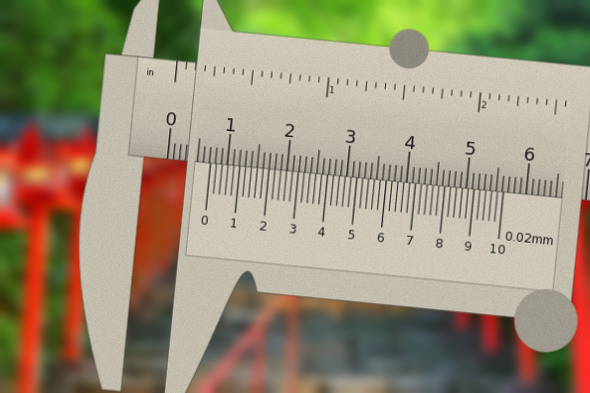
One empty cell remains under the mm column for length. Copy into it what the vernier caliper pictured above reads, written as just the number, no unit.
7.2
